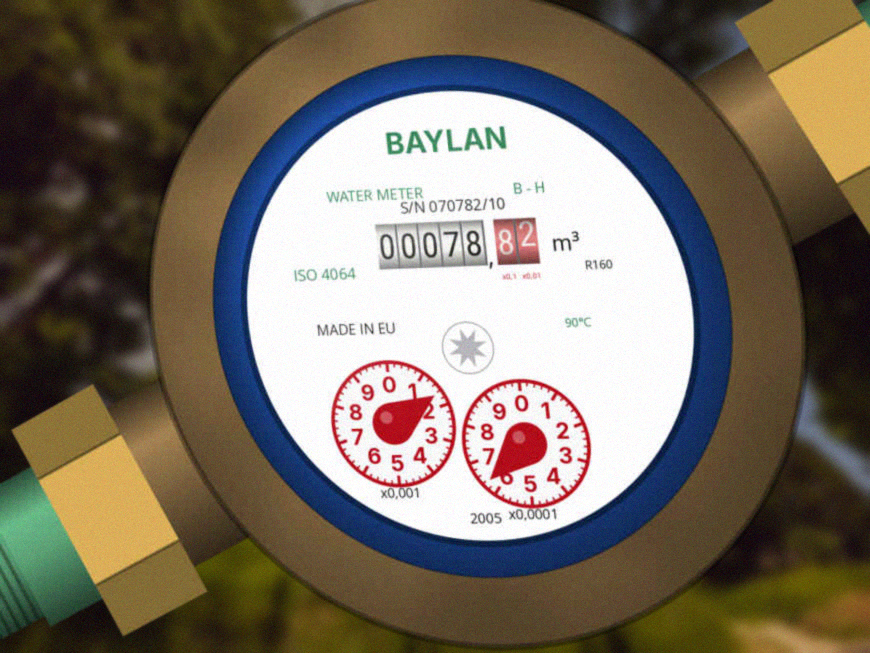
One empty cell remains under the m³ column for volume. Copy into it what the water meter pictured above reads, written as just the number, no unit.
78.8216
